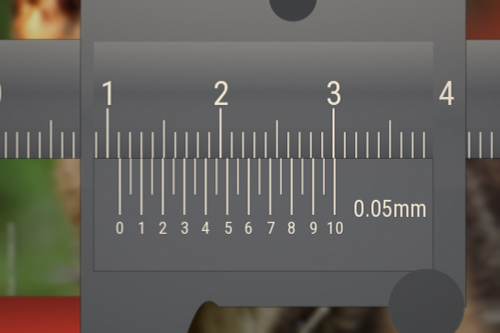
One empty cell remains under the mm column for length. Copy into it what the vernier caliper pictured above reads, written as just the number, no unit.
11.1
